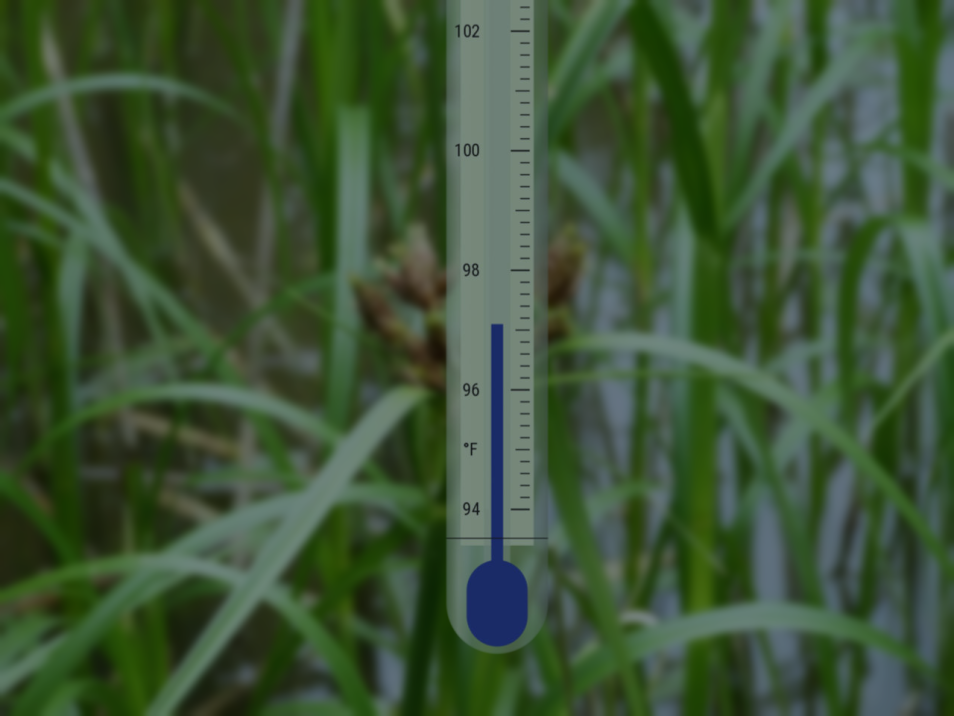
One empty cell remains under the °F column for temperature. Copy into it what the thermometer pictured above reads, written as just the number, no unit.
97.1
